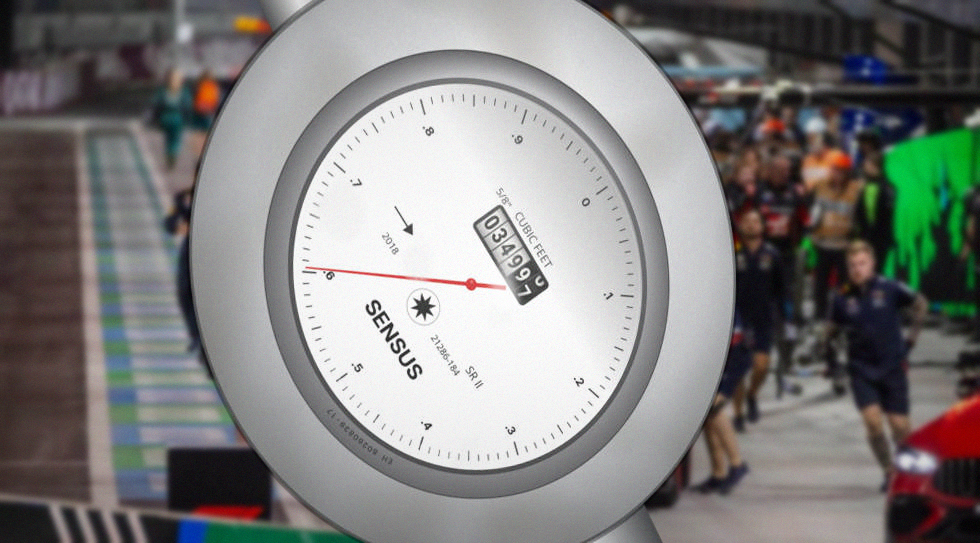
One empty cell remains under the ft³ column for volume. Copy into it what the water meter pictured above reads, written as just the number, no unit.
34996.60
